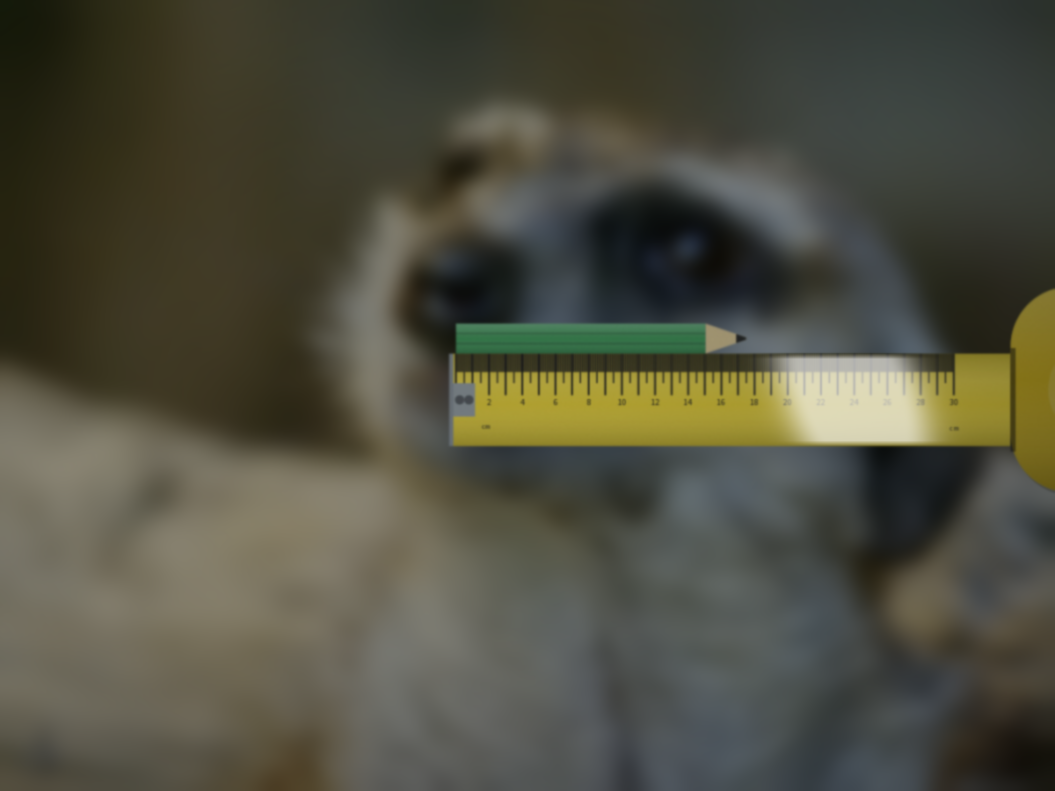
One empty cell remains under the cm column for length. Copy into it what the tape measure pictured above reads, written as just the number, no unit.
17.5
